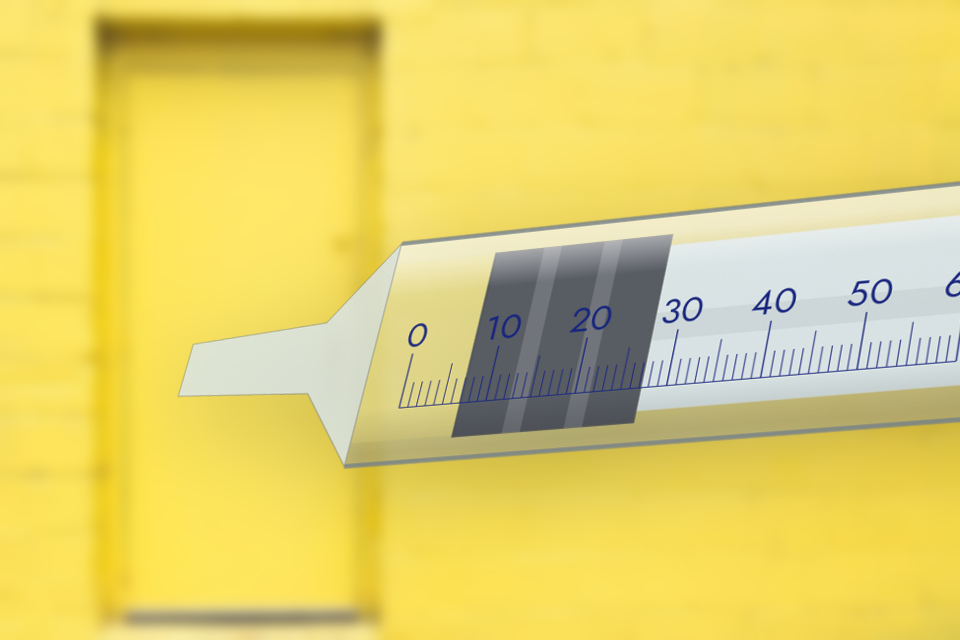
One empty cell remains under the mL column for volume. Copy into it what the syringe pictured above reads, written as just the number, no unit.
7
